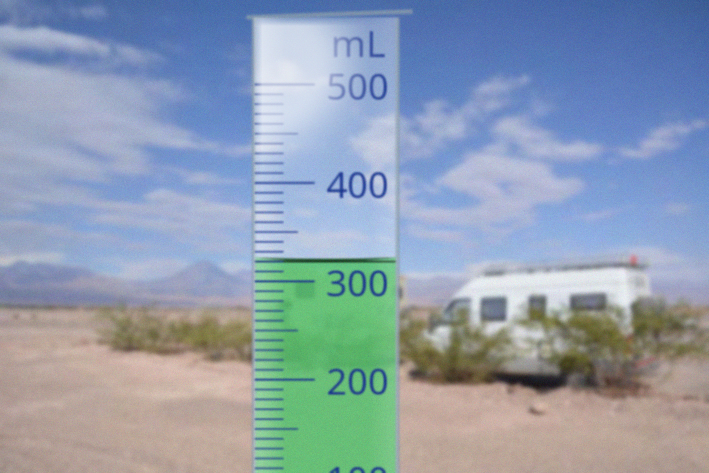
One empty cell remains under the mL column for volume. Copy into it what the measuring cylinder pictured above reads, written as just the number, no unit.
320
